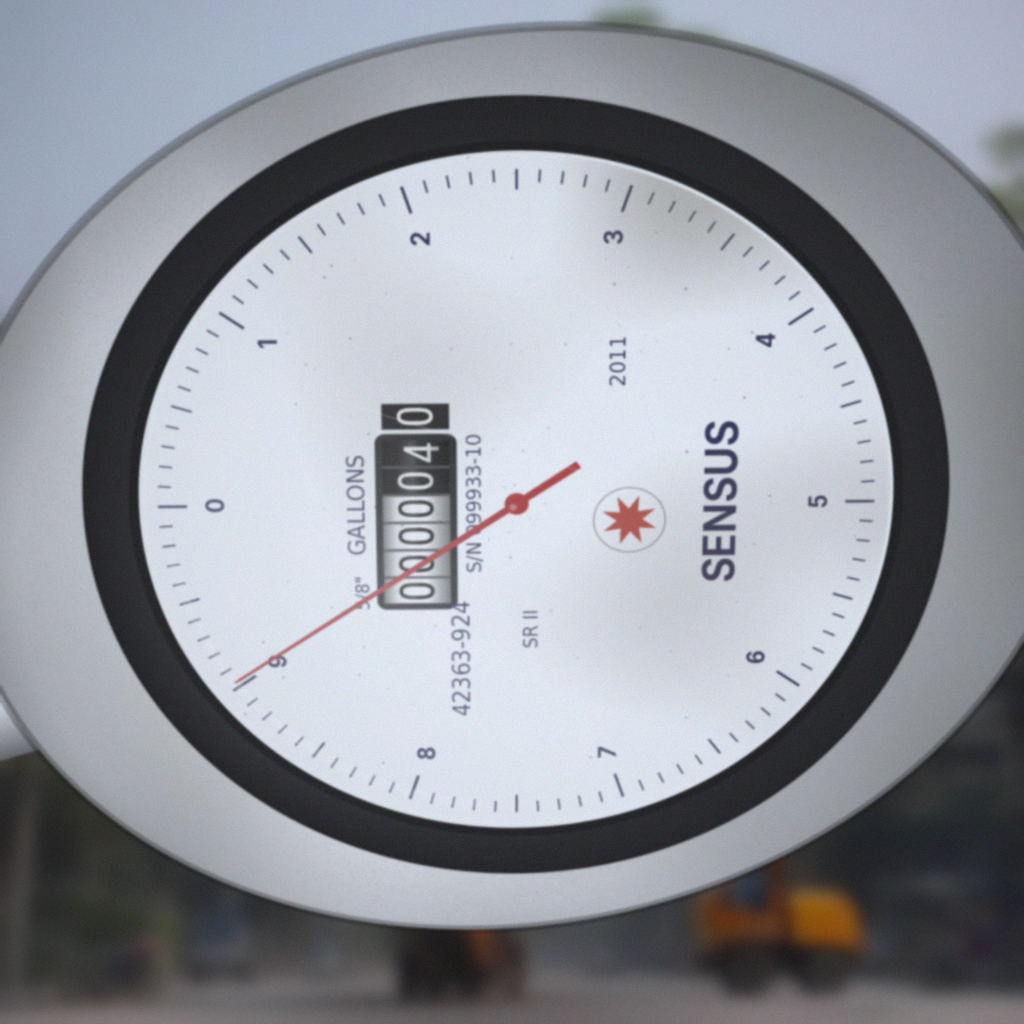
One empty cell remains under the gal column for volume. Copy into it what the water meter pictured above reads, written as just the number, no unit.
39.0
